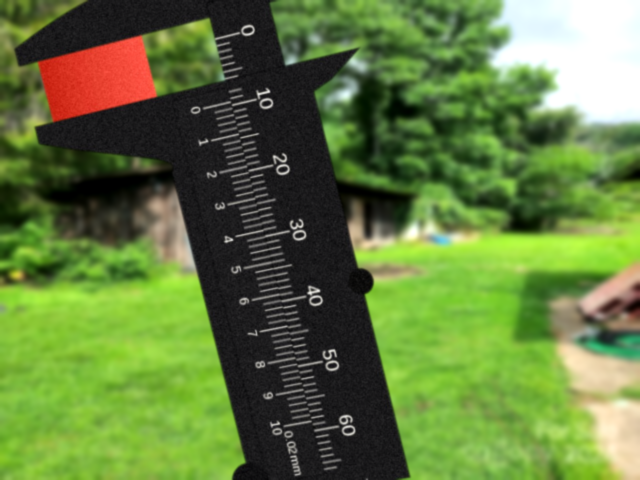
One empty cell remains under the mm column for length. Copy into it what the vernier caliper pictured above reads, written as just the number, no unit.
9.5
